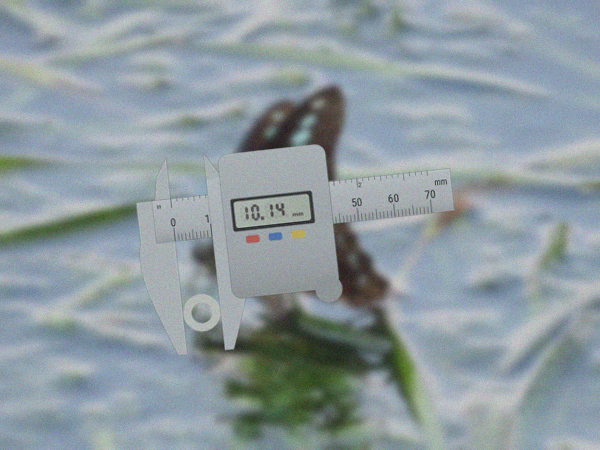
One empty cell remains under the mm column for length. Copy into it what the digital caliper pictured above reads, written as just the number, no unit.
10.14
